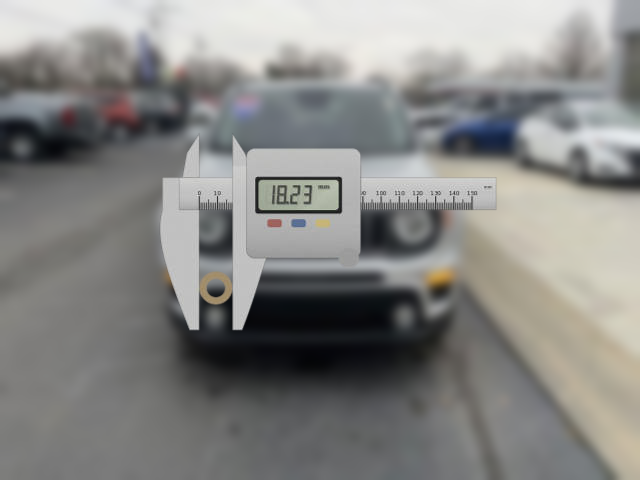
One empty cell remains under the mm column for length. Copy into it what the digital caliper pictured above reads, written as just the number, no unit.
18.23
